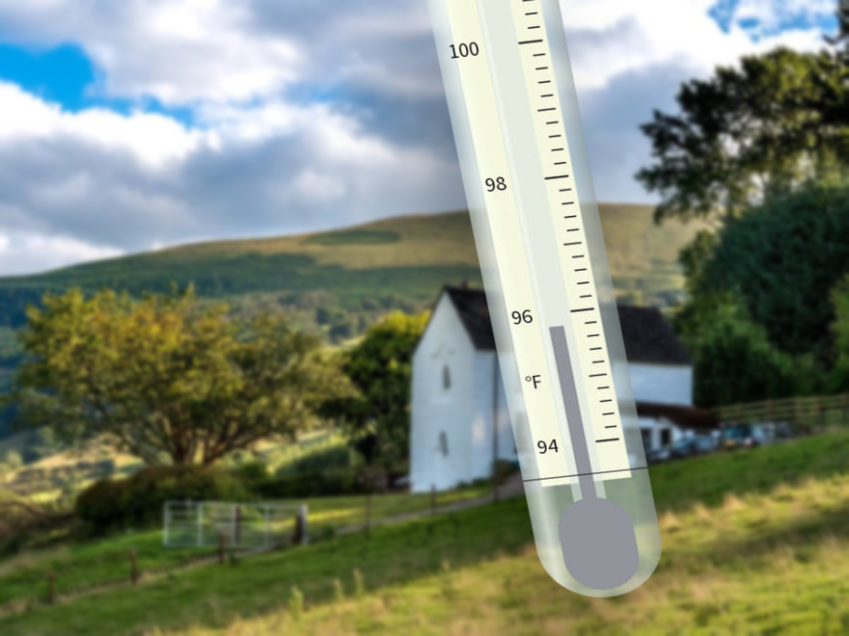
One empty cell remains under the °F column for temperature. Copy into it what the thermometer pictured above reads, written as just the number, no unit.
95.8
